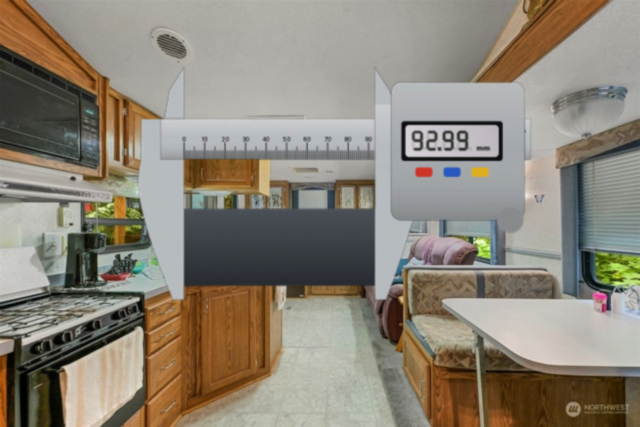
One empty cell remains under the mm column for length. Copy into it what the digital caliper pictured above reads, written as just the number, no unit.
92.99
